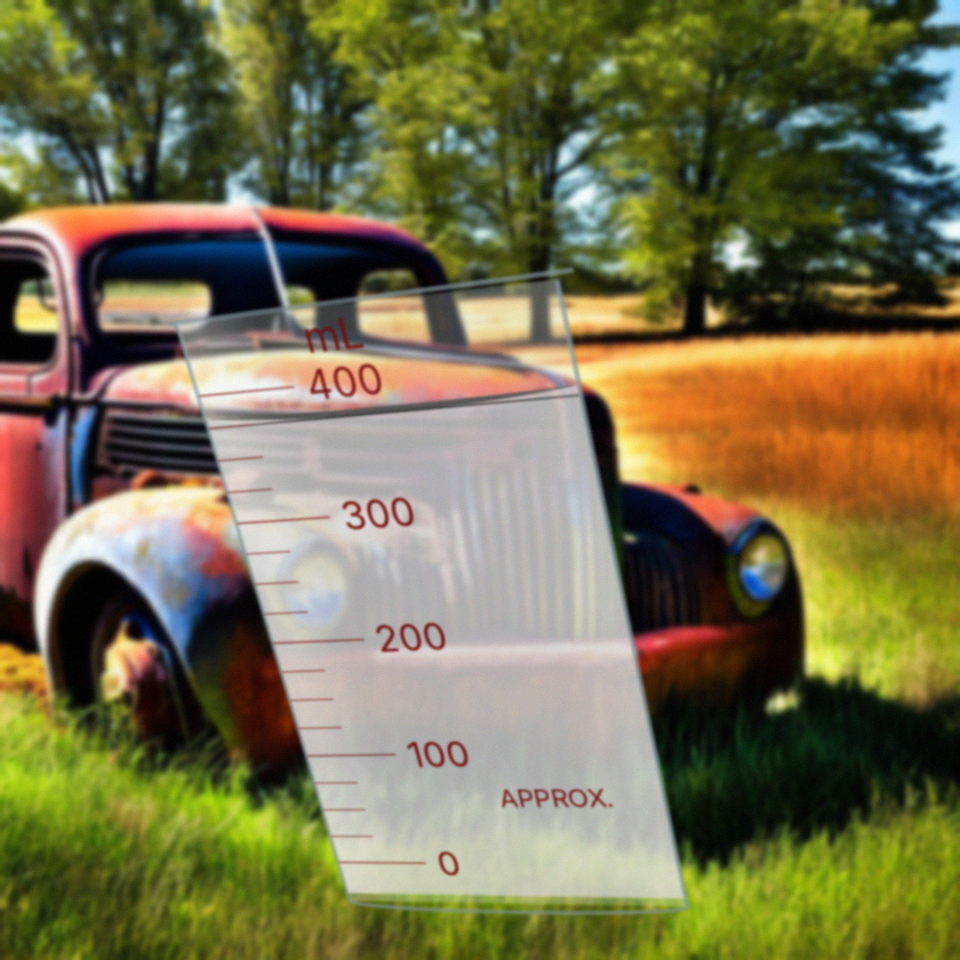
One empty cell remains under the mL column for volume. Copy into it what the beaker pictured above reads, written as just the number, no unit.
375
